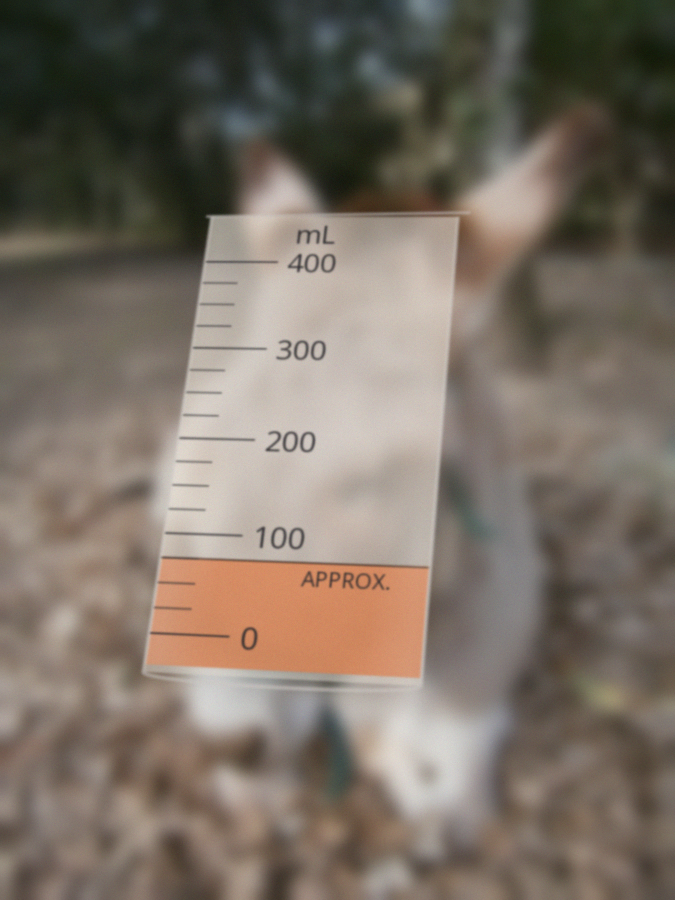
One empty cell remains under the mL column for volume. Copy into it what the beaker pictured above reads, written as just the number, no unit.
75
